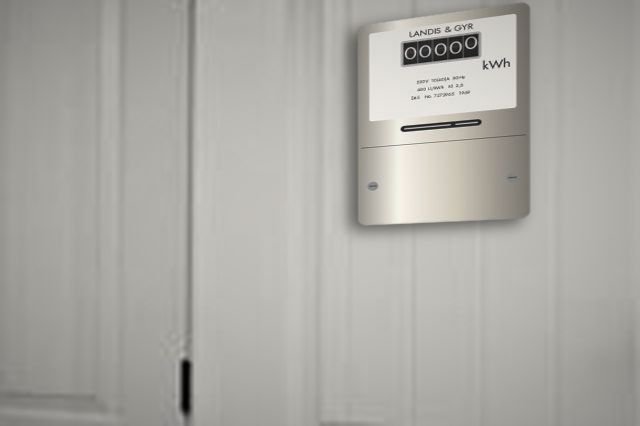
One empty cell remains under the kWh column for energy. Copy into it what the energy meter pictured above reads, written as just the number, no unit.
0
